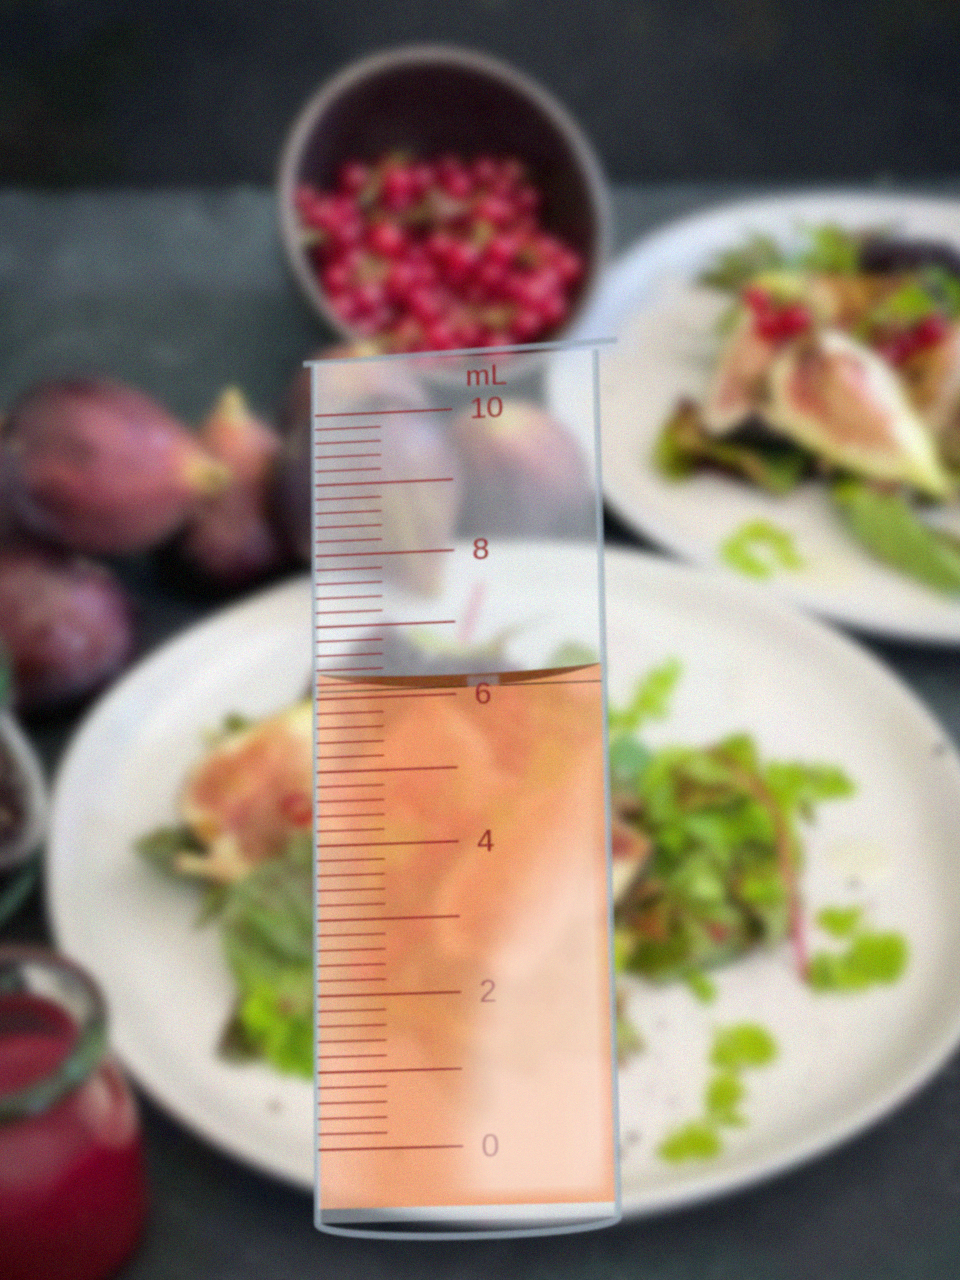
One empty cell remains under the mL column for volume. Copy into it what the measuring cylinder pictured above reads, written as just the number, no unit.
6.1
